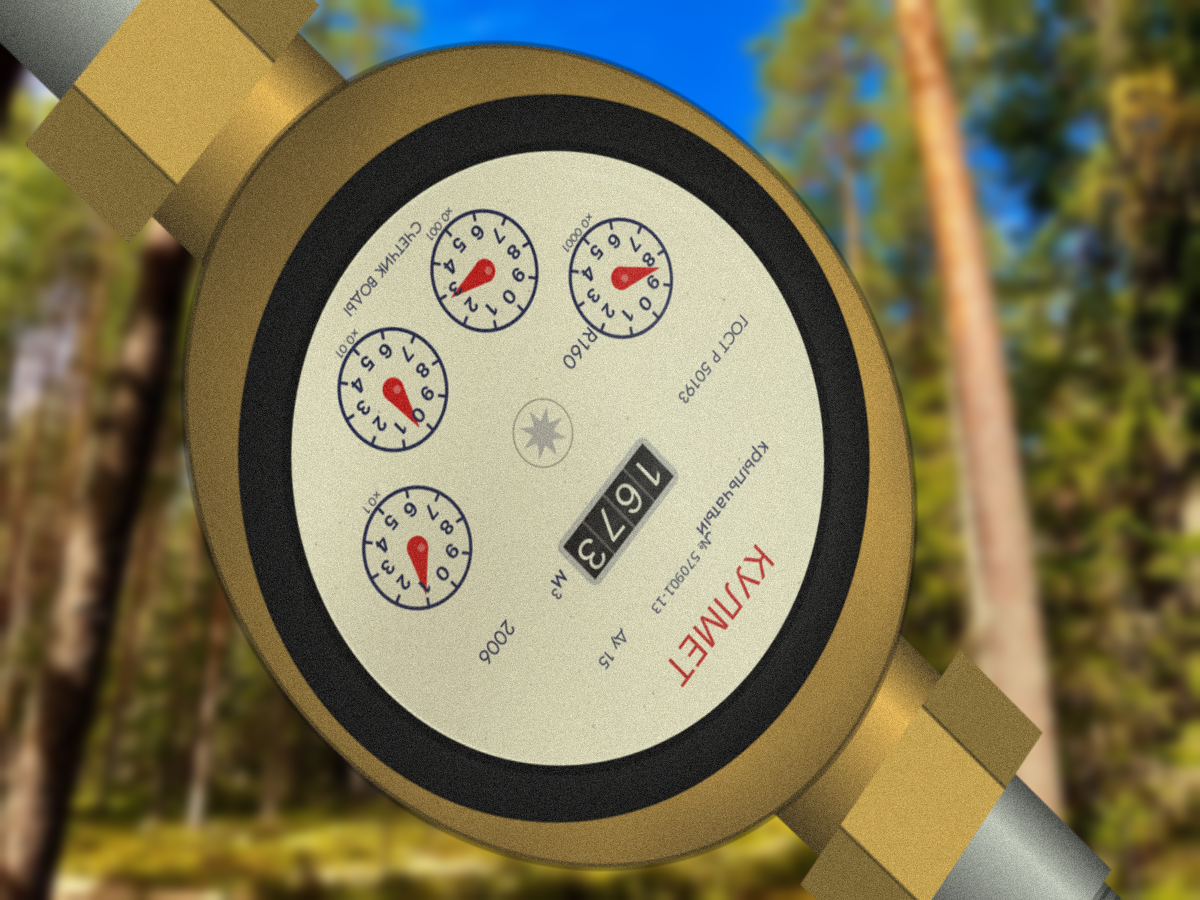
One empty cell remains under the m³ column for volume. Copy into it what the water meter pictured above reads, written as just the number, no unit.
1673.1028
